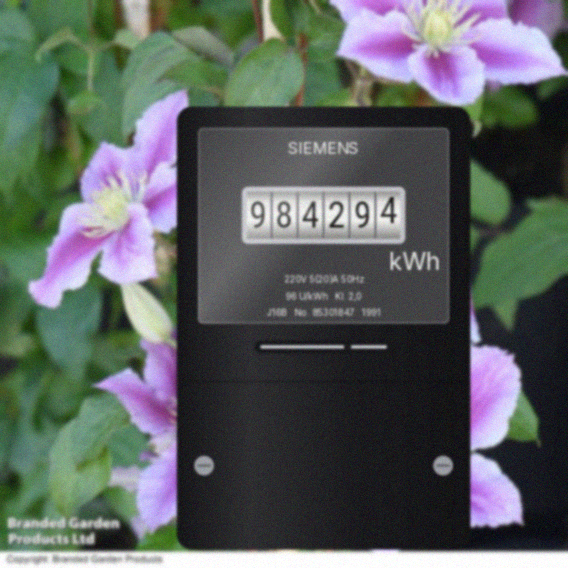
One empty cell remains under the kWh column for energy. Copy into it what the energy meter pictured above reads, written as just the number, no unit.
984294
